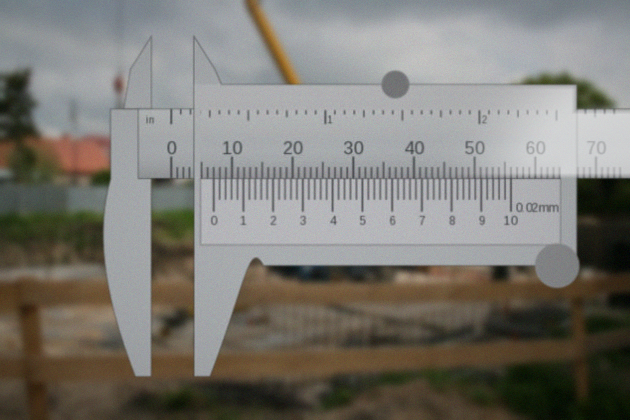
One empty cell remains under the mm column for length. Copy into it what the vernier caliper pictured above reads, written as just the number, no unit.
7.0
